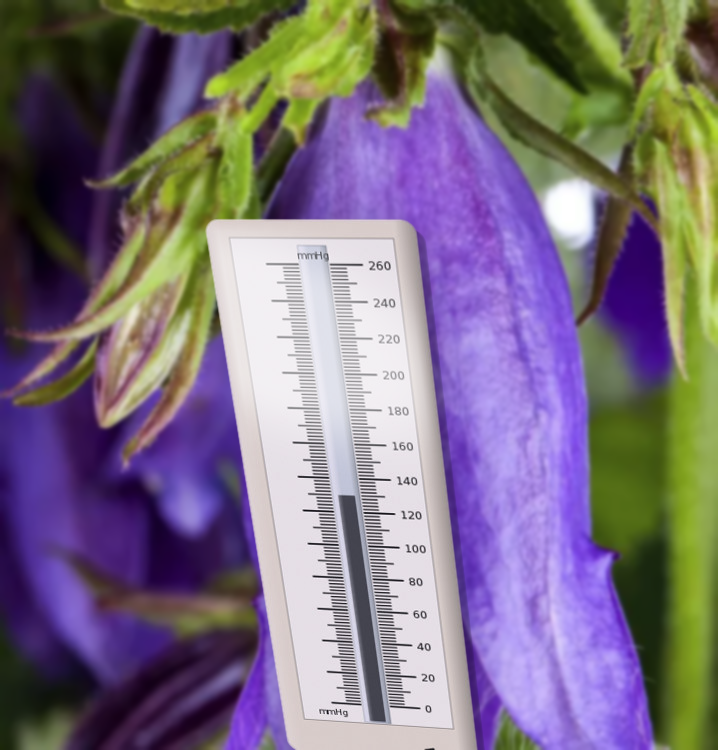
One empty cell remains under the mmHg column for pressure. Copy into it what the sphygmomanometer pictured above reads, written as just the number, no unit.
130
